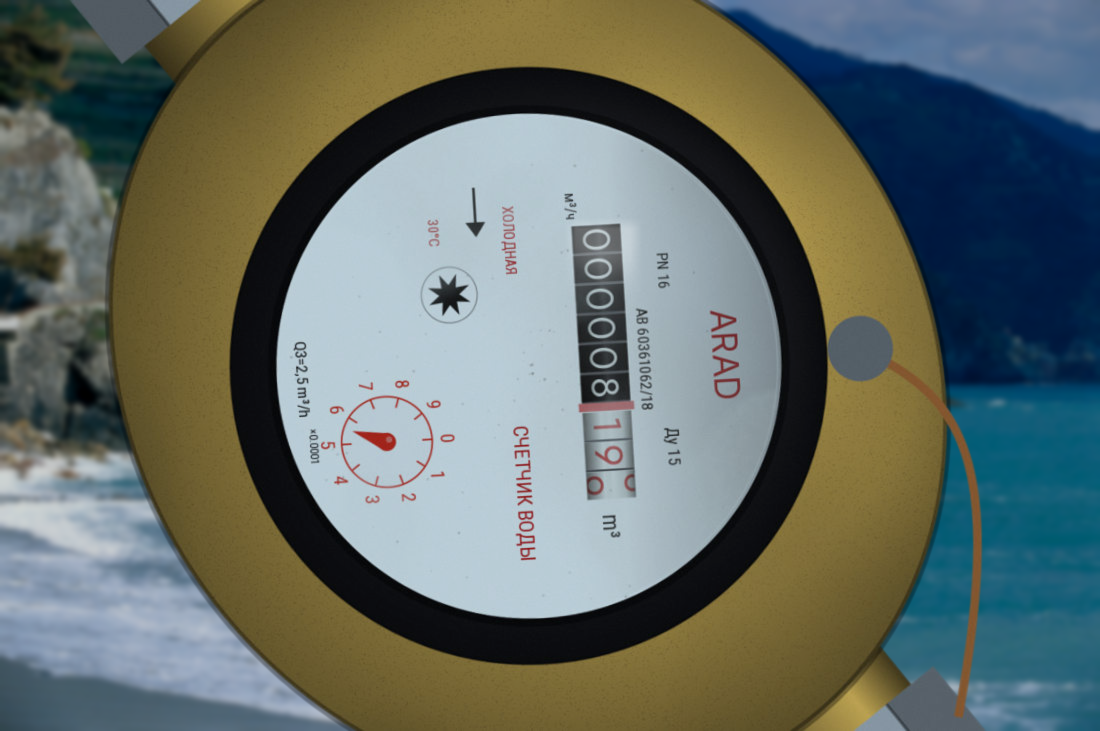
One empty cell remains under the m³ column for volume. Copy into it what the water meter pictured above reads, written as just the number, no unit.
8.1985
